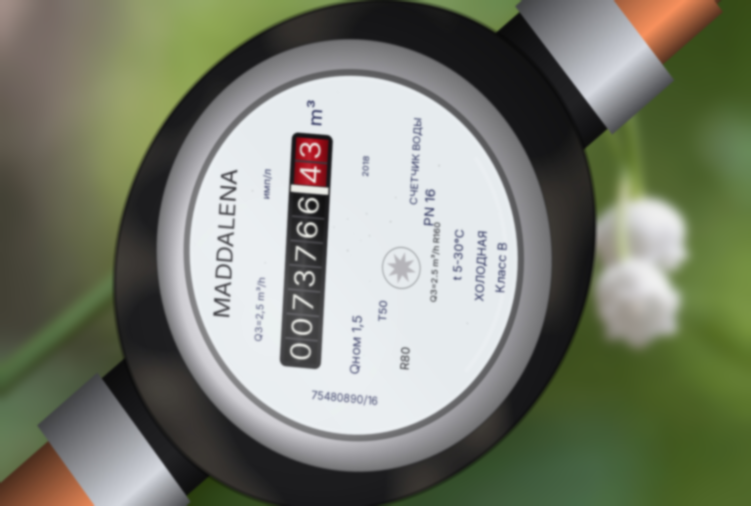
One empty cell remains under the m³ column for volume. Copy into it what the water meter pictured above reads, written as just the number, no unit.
73766.43
